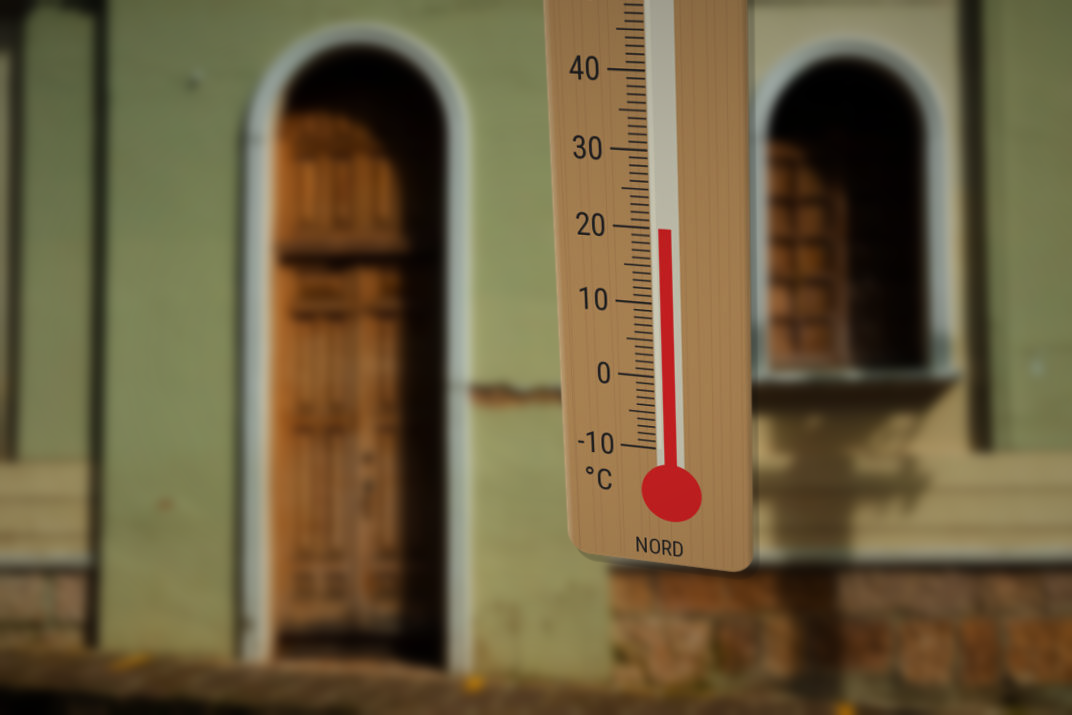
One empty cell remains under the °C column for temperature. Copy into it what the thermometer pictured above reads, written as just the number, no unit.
20
